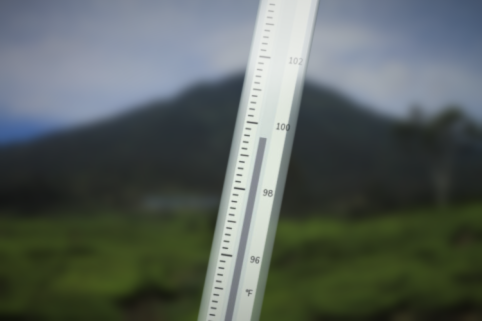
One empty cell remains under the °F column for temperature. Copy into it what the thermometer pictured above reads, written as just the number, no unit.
99.6
